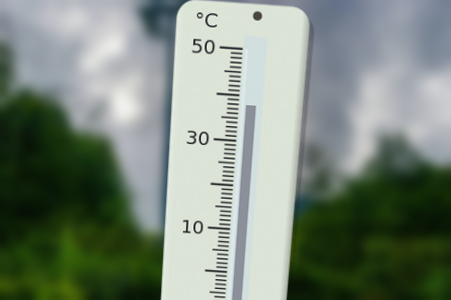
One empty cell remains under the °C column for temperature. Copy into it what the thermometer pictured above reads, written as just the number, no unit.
38
